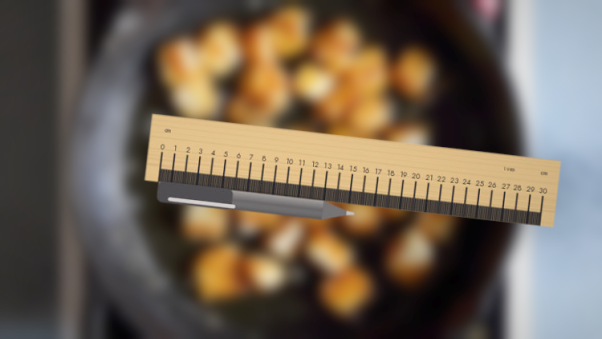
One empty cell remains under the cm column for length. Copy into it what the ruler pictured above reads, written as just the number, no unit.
15.5
